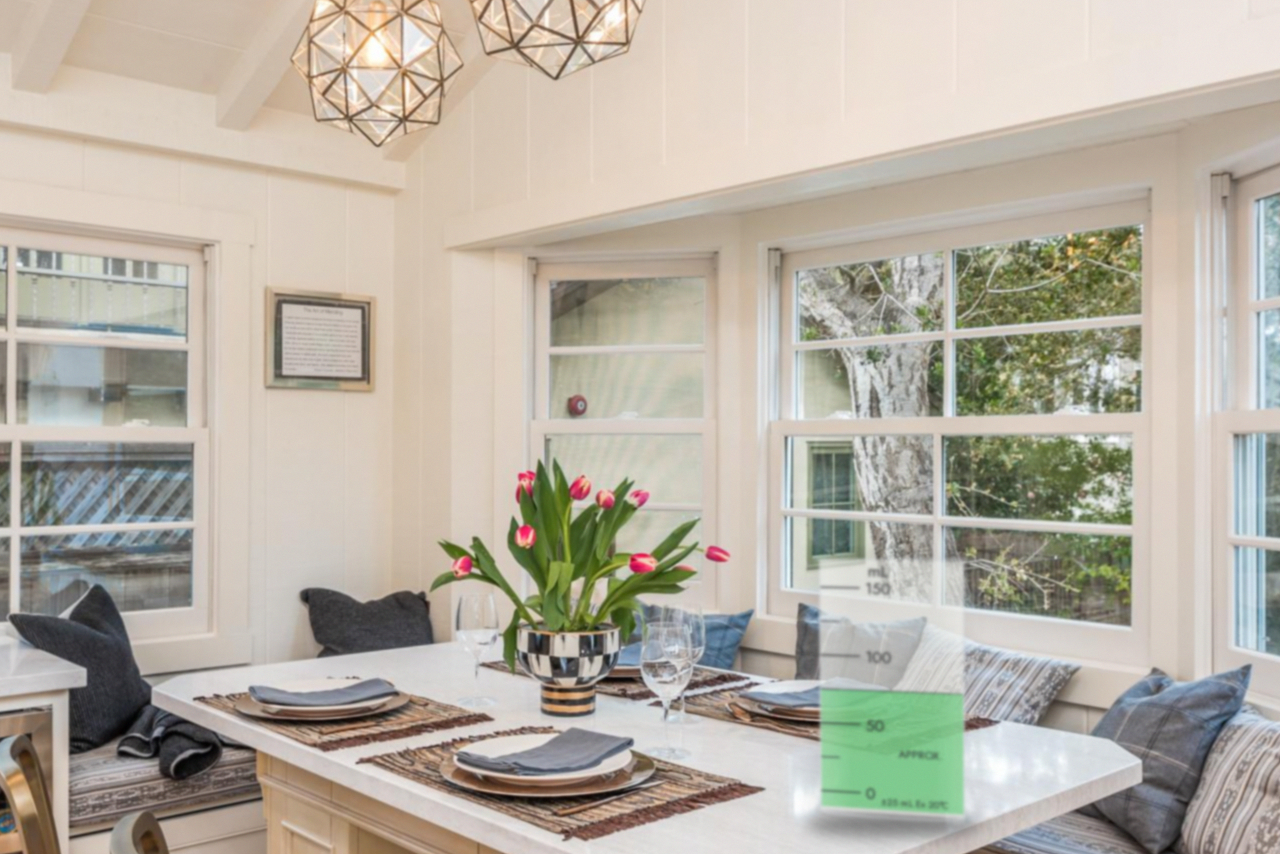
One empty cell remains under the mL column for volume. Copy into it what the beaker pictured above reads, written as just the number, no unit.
75
